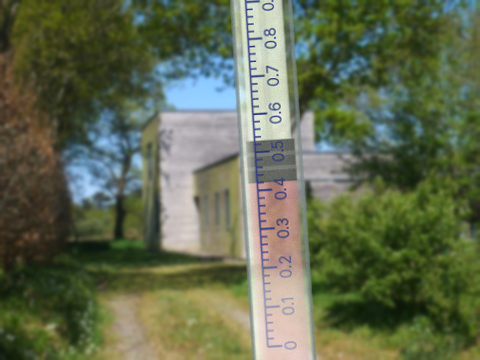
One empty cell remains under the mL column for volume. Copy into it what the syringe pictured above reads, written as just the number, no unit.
0.42
